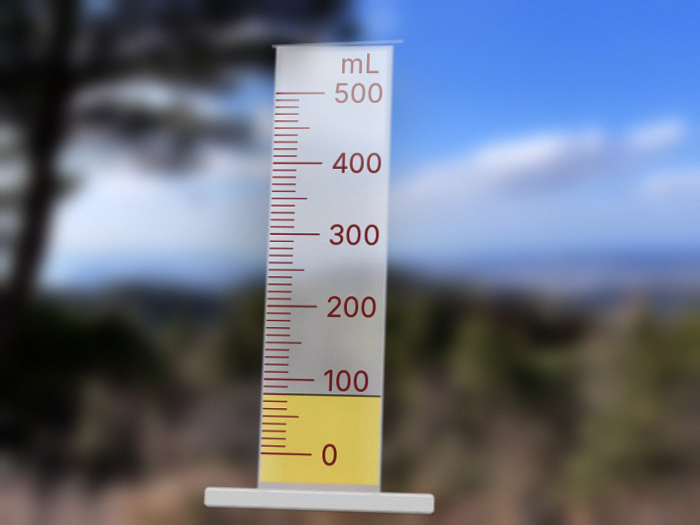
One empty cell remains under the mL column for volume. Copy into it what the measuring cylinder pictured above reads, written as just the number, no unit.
80
